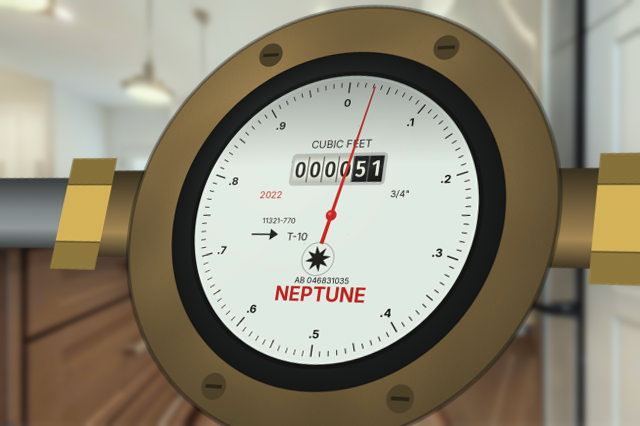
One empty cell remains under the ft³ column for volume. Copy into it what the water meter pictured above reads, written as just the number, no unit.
51.03
